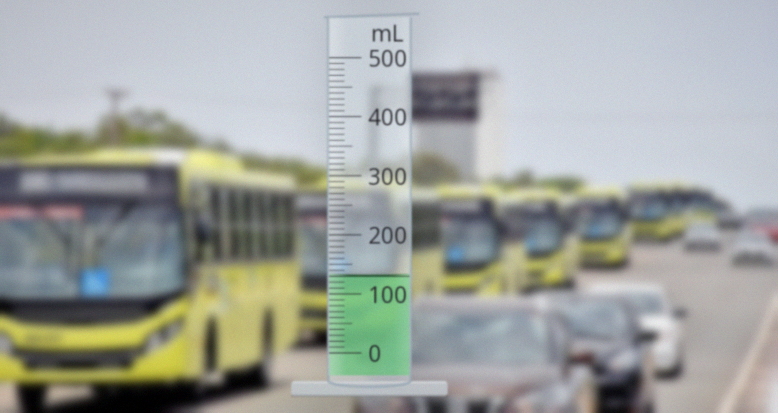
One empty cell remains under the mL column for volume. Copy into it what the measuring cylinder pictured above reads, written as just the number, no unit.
130
